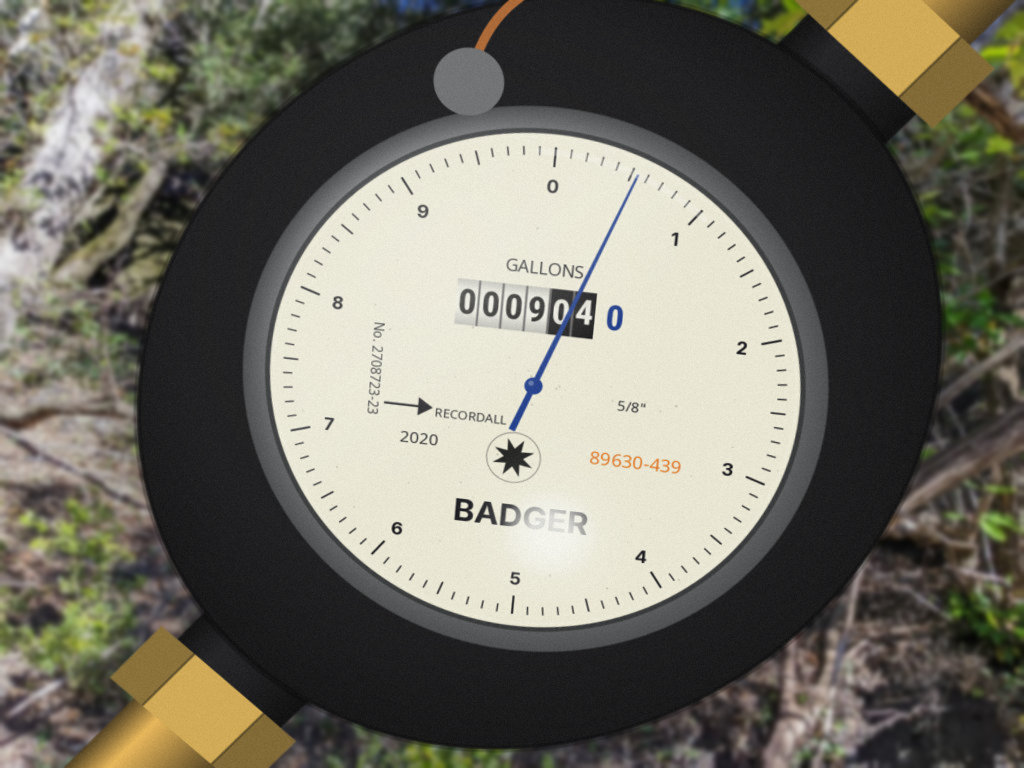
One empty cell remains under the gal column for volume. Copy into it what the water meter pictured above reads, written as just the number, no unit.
9040.5
